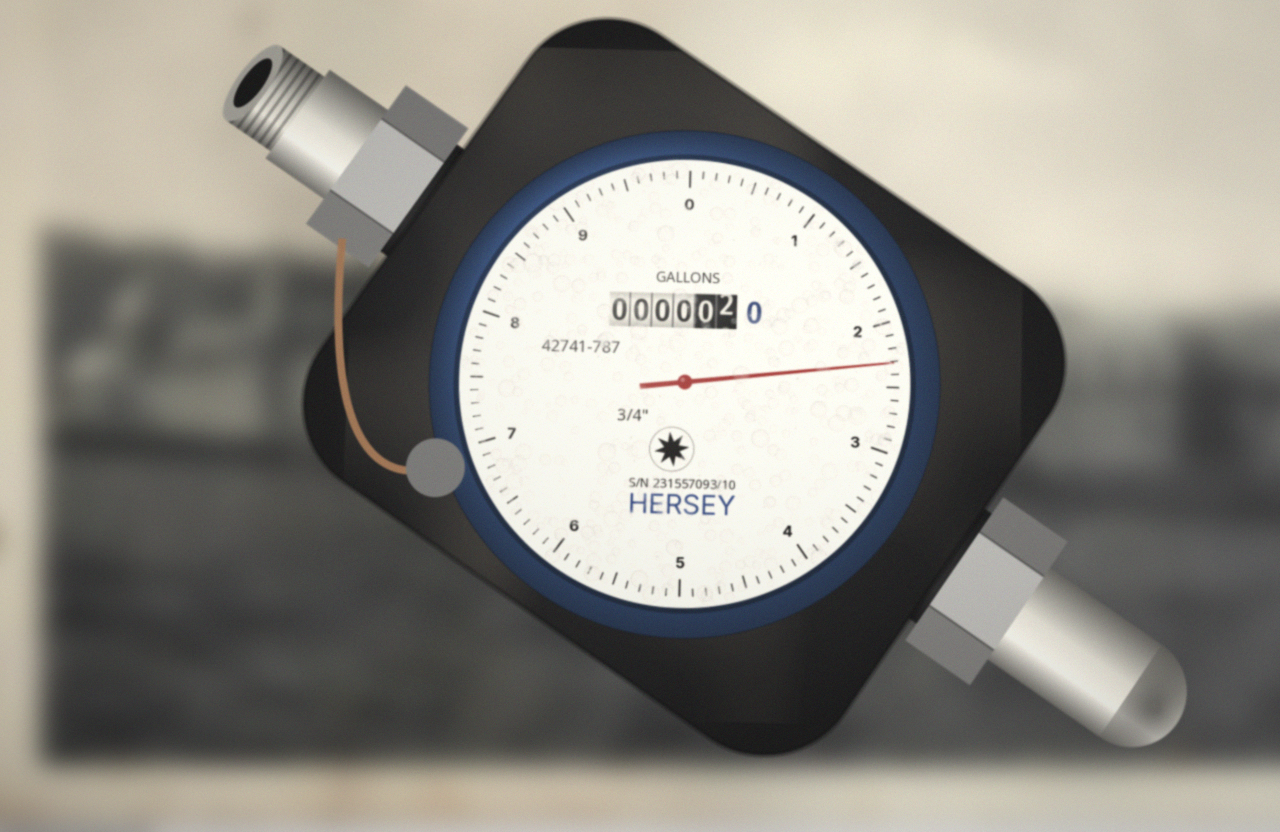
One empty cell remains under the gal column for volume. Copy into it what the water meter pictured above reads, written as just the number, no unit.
22.3
